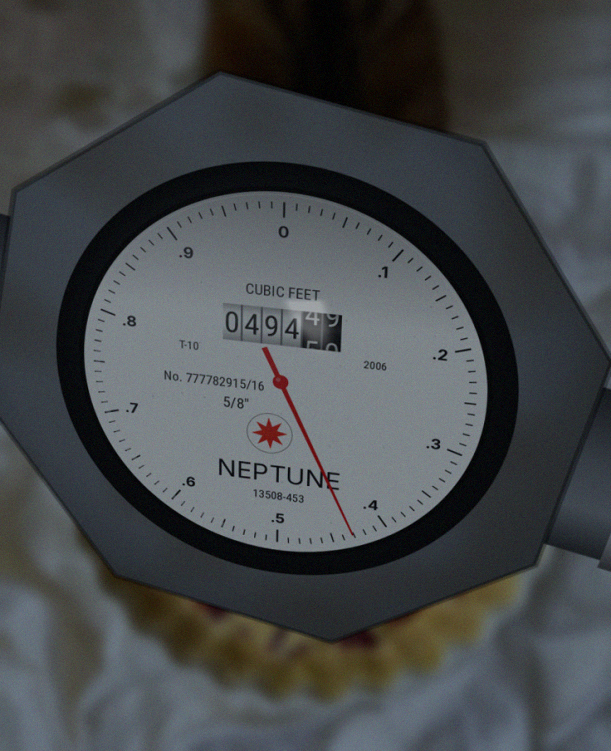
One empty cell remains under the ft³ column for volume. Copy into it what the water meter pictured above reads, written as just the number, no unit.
49449.43
